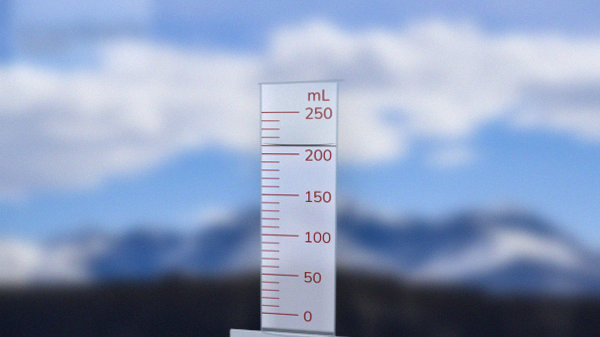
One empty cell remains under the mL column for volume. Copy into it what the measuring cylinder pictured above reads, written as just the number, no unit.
210
